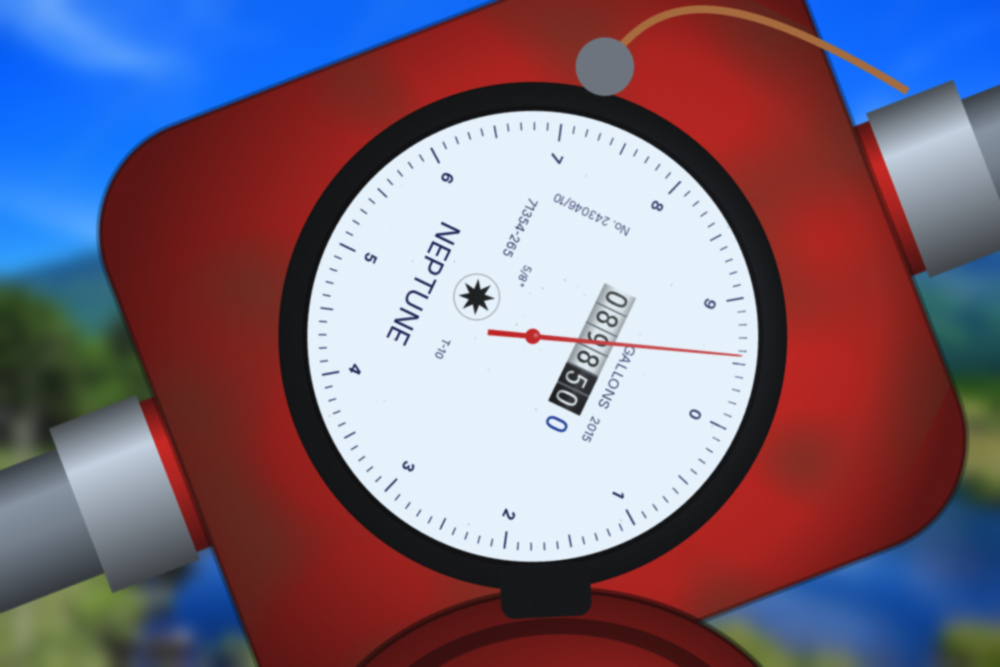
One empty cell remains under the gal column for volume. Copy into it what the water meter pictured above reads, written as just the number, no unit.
898499.4
